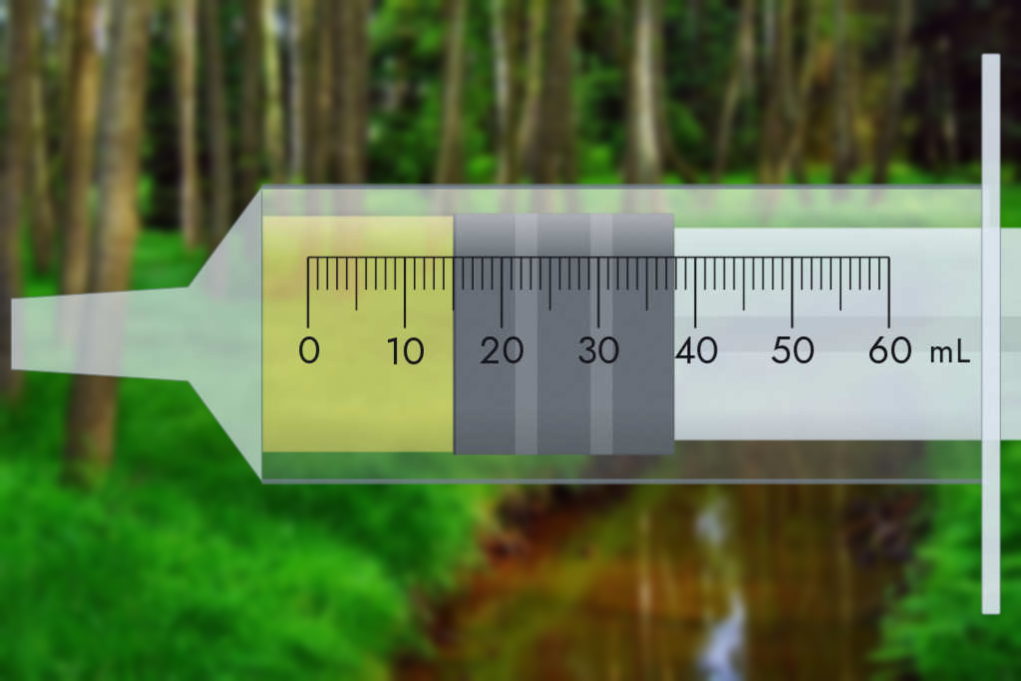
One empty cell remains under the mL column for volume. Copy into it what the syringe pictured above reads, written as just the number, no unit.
15
